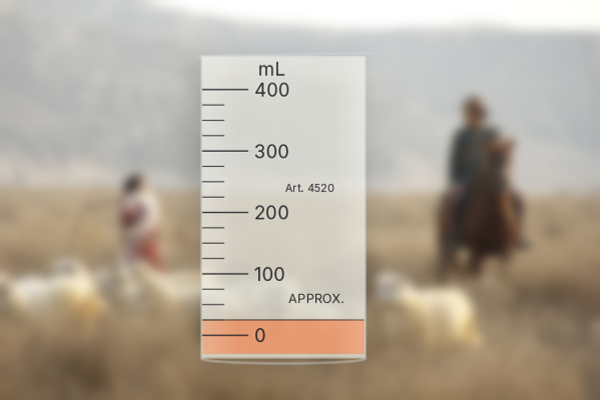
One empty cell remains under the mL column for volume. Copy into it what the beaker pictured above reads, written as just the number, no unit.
25
